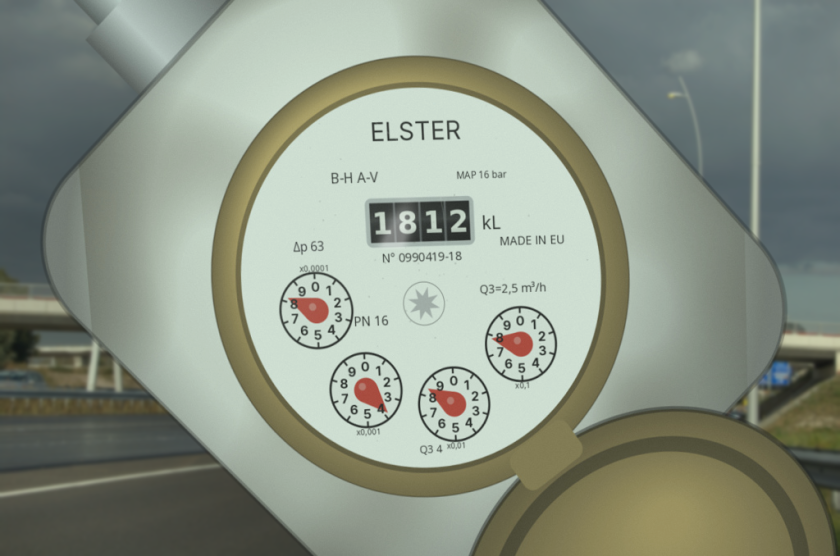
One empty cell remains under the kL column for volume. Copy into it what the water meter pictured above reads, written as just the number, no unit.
1812.7838
